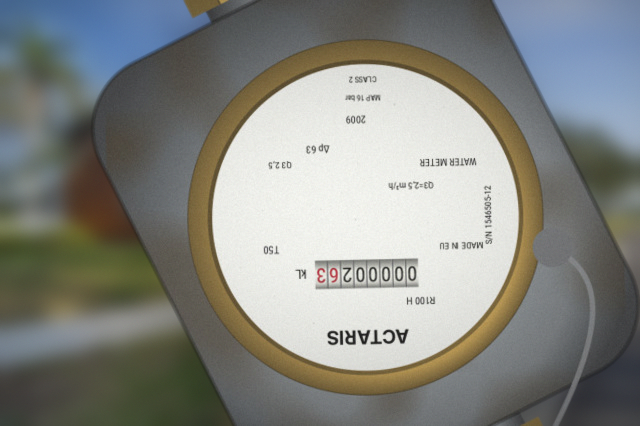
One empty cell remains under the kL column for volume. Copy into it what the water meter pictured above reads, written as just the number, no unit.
2.63
